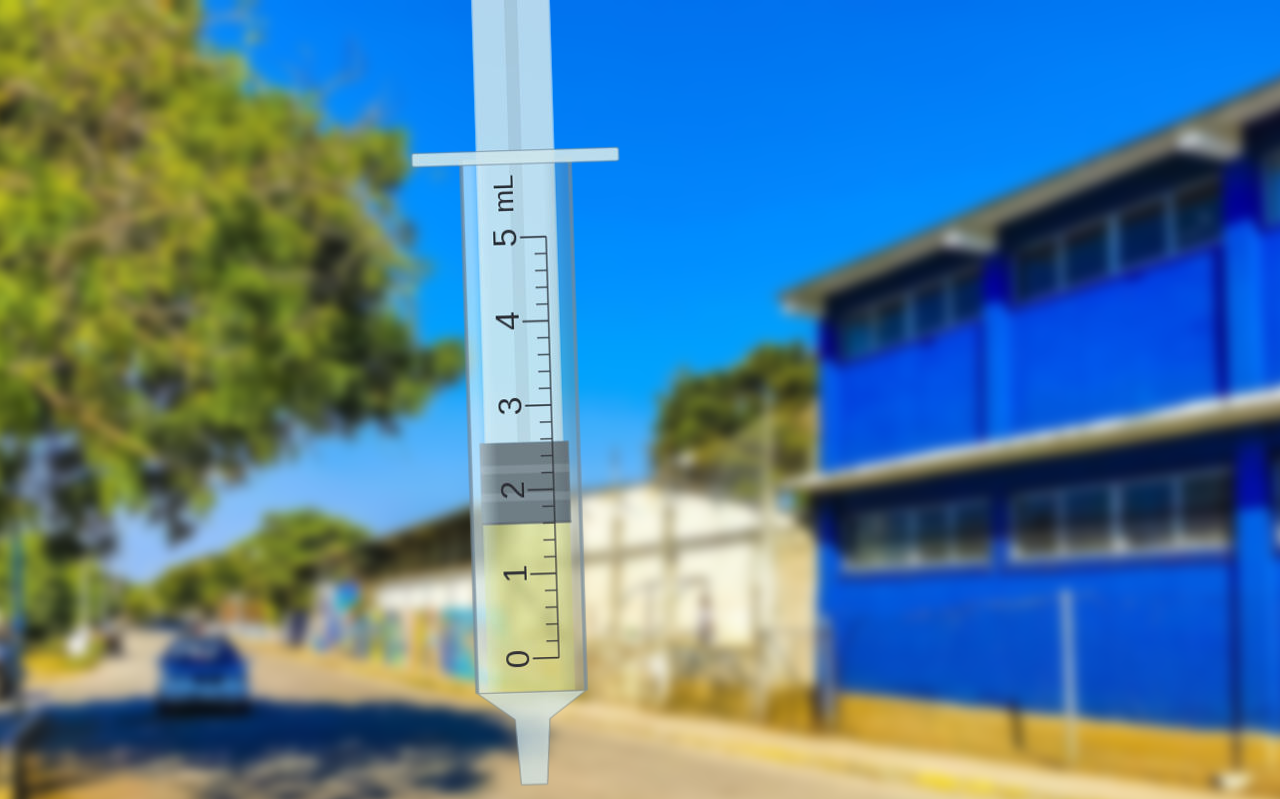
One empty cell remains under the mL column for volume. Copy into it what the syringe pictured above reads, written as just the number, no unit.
1.6
